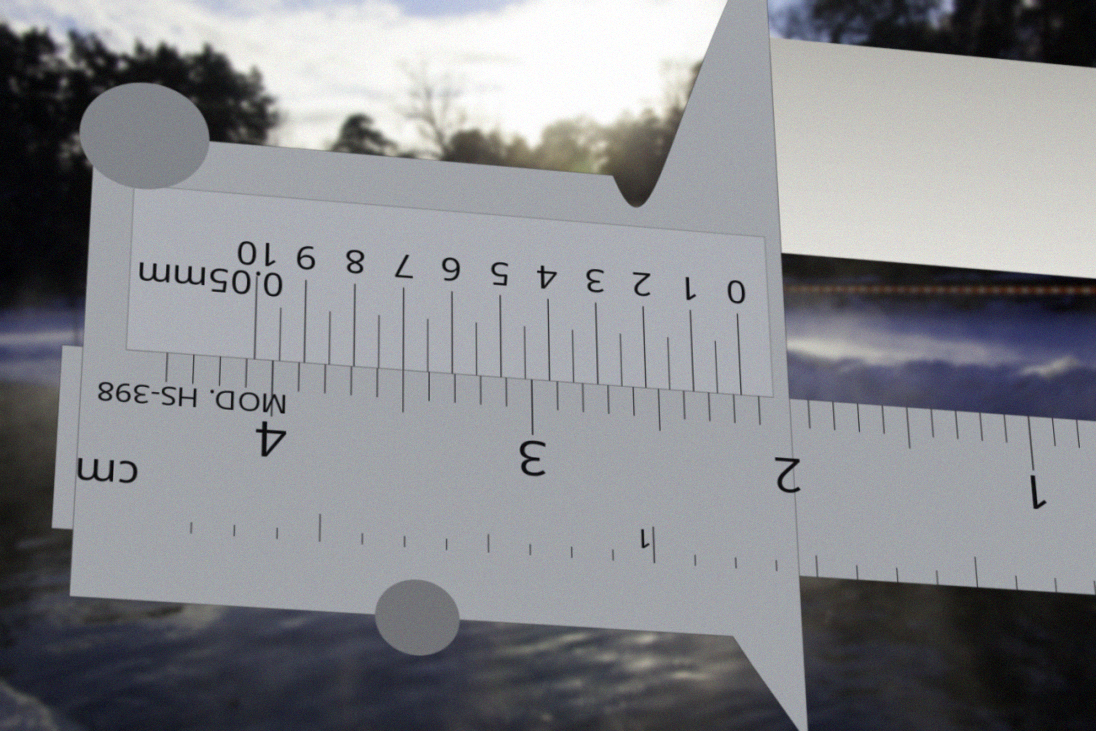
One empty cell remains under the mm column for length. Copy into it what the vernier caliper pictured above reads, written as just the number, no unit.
21.70
